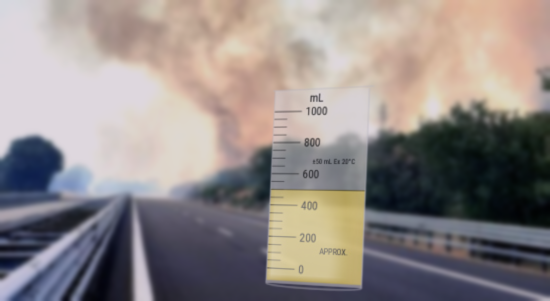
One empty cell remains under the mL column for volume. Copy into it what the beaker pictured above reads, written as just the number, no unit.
500
